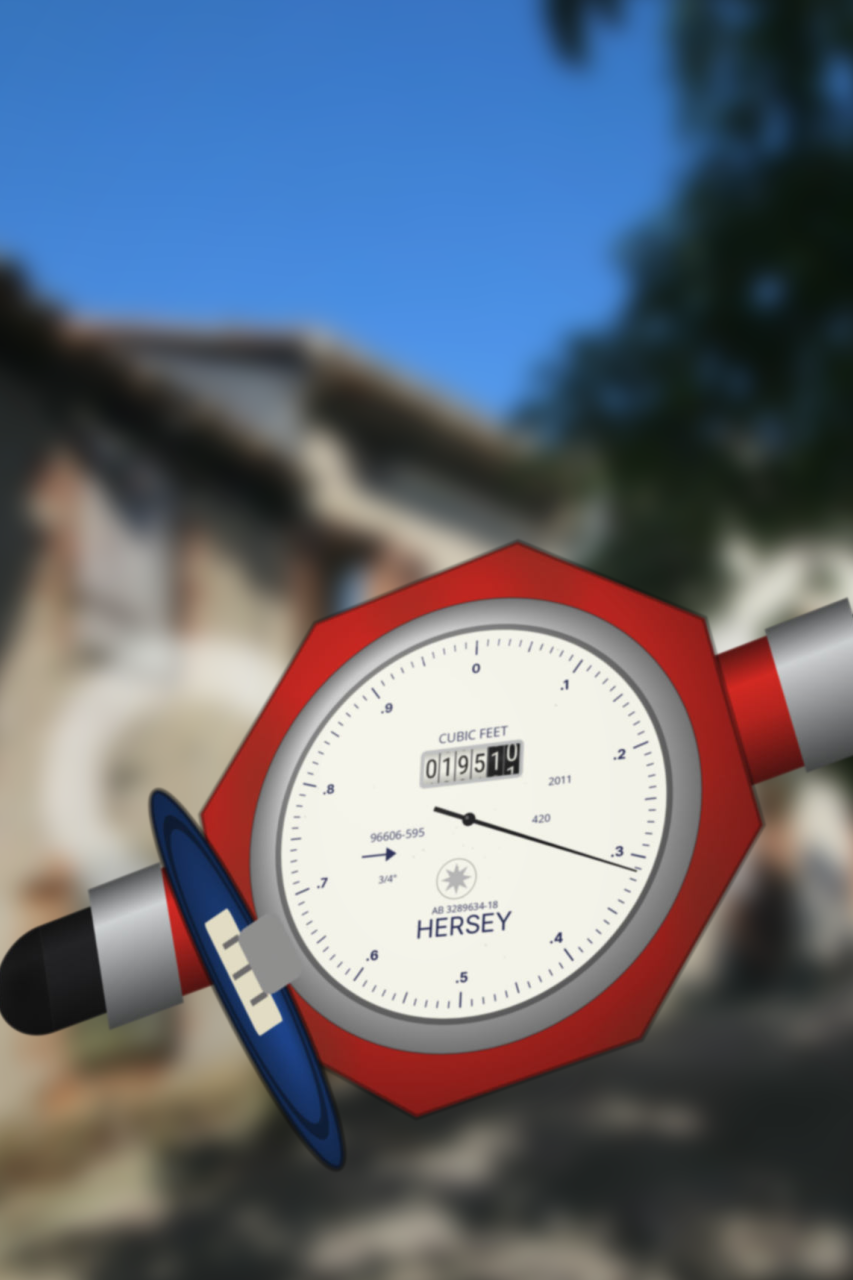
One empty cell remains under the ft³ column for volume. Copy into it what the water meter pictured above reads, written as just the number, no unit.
19510.31
